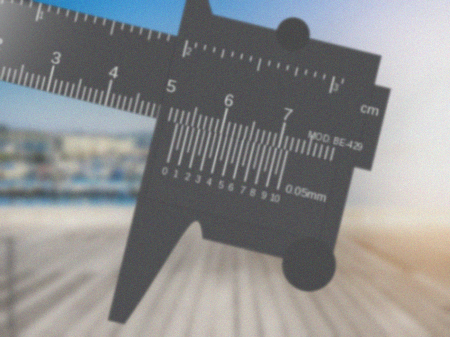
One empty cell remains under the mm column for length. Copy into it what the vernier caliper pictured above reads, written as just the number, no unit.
52.5
